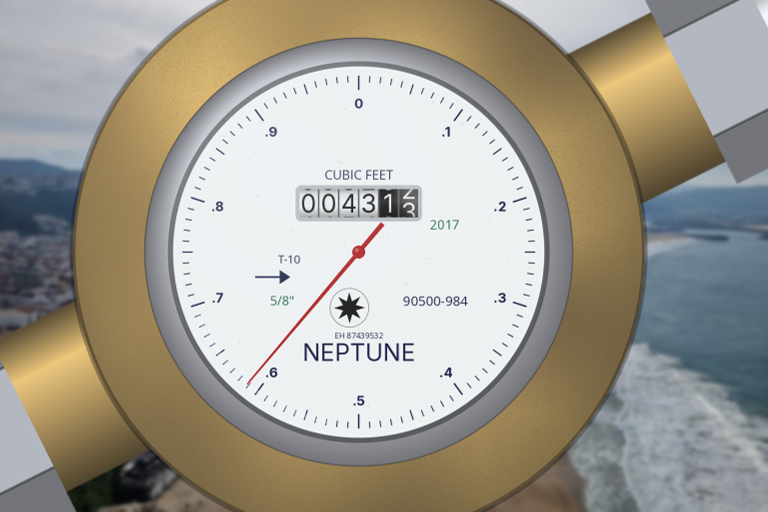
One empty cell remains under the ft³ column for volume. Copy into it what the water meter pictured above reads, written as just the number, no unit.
4312.61
